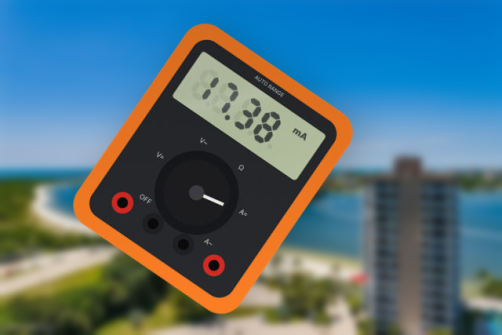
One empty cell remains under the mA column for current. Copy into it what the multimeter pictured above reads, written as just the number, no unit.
17.38
